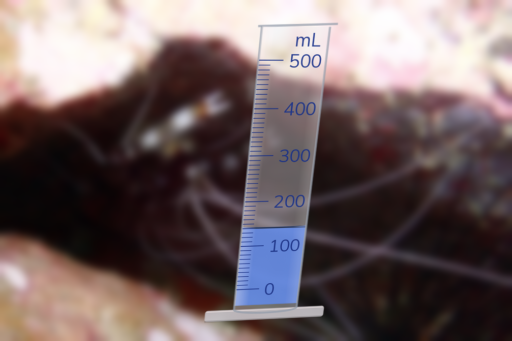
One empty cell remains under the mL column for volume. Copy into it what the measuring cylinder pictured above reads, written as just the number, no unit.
140
